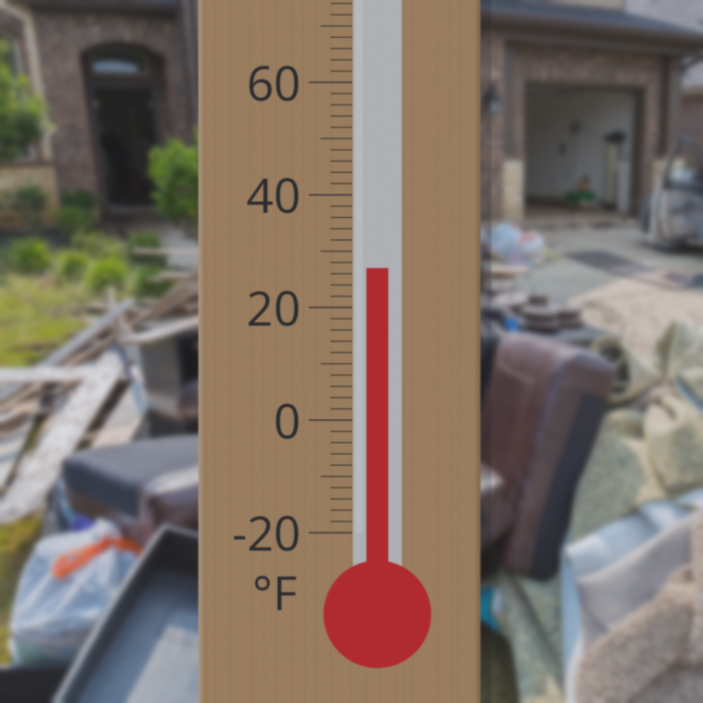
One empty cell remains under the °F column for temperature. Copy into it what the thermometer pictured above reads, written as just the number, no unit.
27
